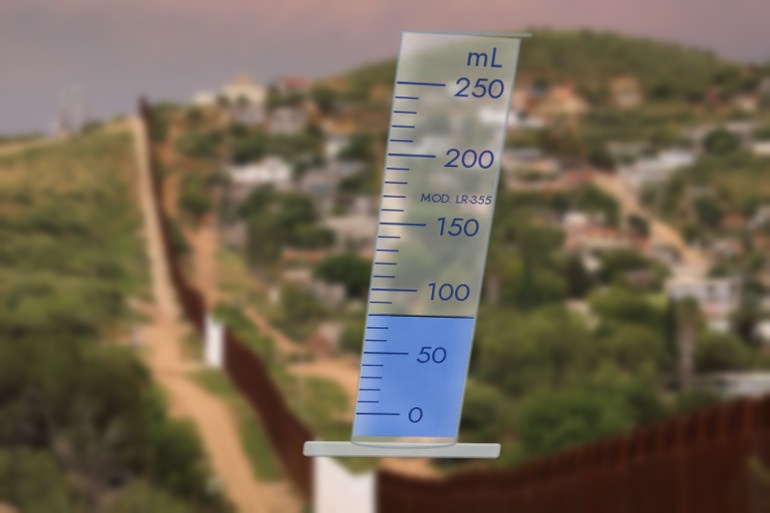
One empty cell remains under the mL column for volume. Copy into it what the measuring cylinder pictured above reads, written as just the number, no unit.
80
